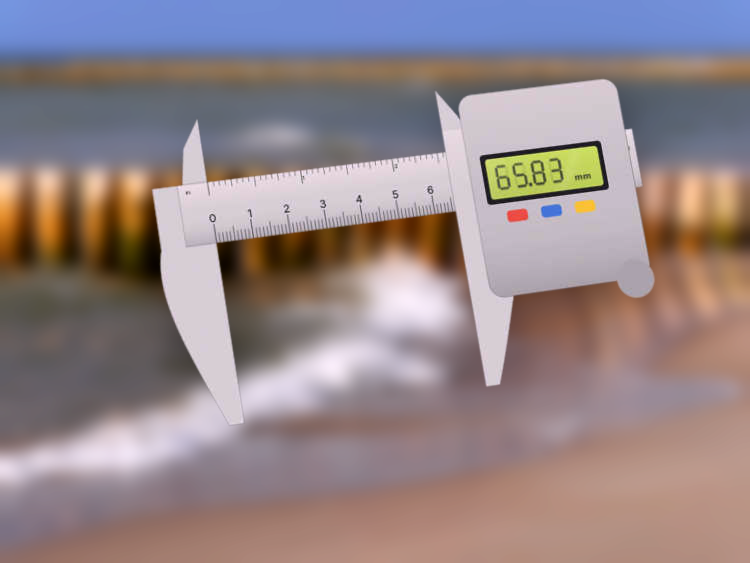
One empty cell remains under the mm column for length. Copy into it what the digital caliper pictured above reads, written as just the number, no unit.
65.83
